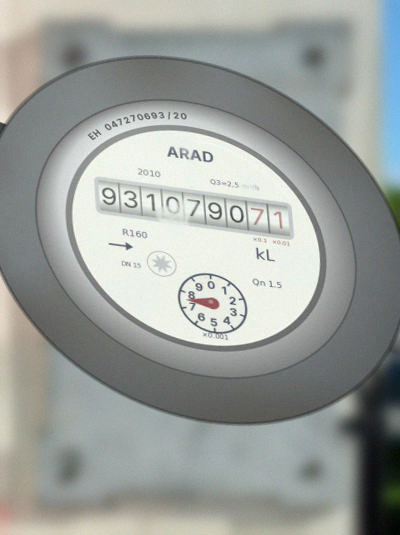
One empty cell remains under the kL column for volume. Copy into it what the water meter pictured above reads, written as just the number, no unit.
9310790.717
